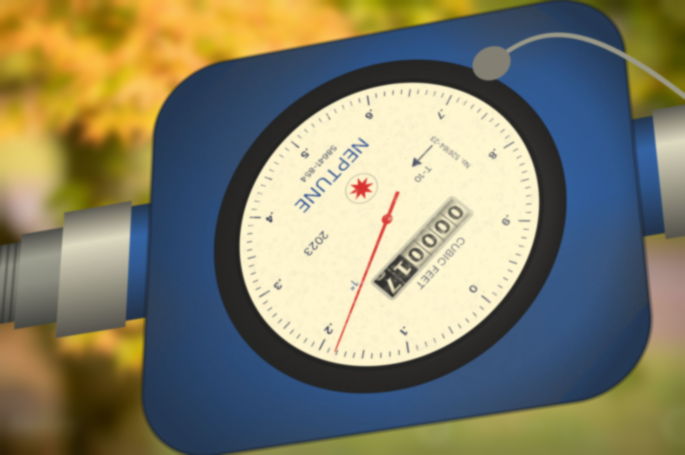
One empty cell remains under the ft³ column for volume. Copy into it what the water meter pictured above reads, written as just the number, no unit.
17.18
